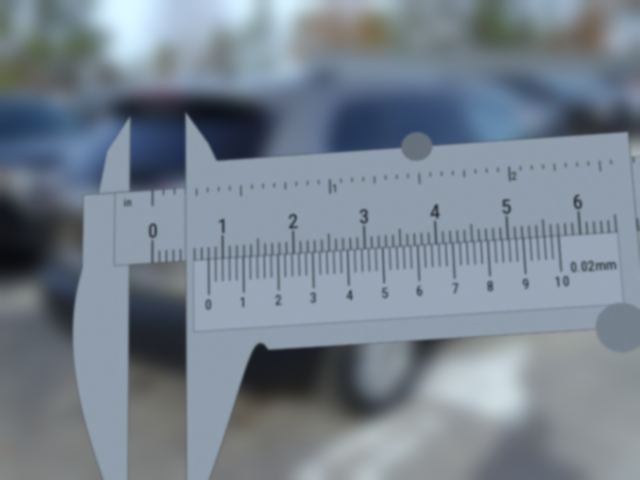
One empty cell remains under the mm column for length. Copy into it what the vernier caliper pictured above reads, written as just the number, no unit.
8.0
